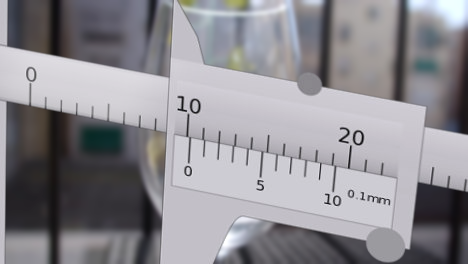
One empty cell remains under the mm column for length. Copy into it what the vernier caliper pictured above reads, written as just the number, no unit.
10.2
